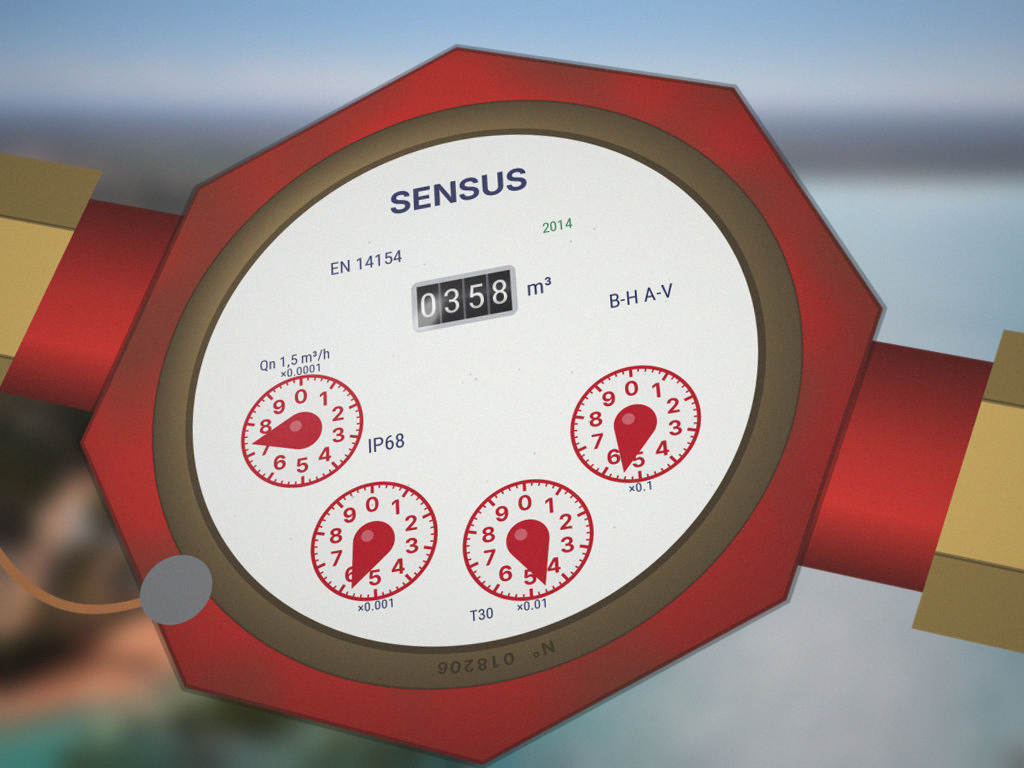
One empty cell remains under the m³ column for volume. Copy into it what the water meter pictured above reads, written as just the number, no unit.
358.5457
